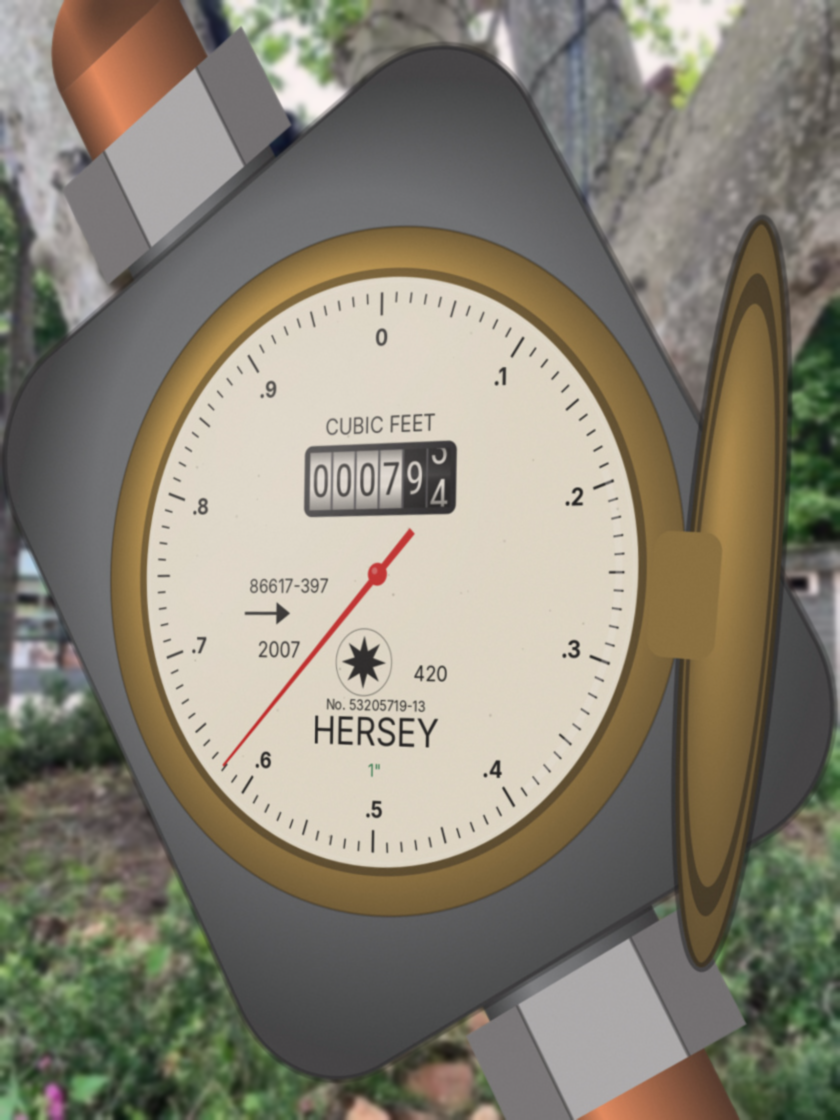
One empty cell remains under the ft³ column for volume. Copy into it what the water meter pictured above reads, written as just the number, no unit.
793.62
